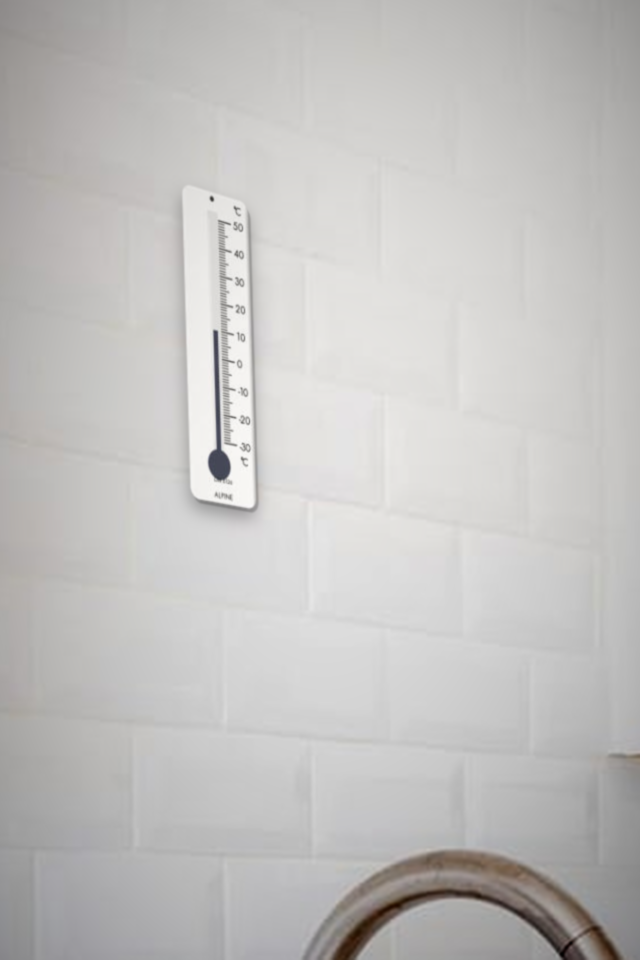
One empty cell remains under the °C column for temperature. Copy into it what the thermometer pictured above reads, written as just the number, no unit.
10
